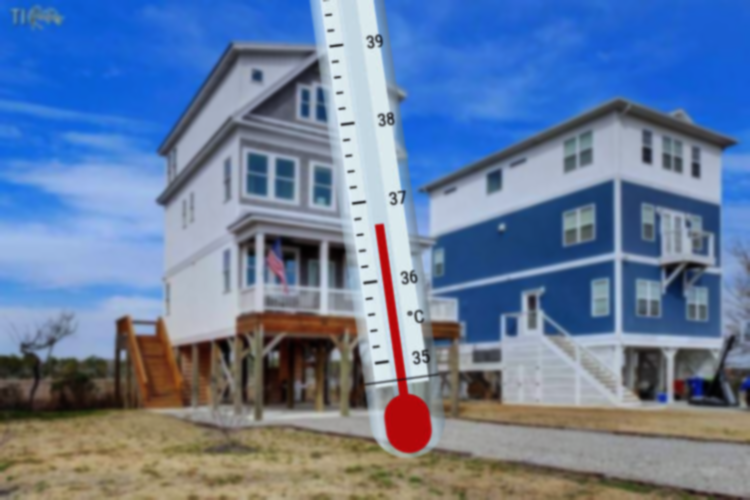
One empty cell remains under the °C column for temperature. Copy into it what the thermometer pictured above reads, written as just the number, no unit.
36.7
